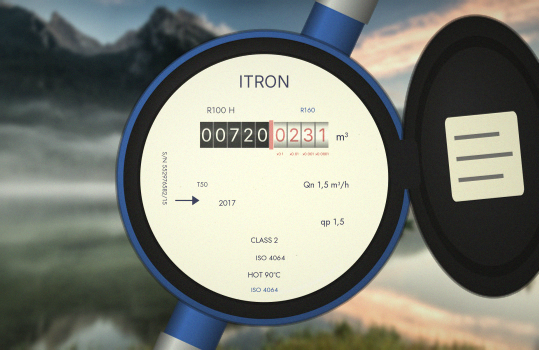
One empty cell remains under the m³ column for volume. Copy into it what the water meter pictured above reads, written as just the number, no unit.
720.0231
